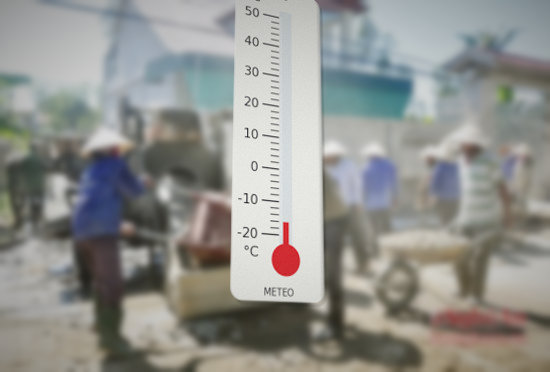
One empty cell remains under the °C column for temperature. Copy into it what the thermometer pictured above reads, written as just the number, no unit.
-16
